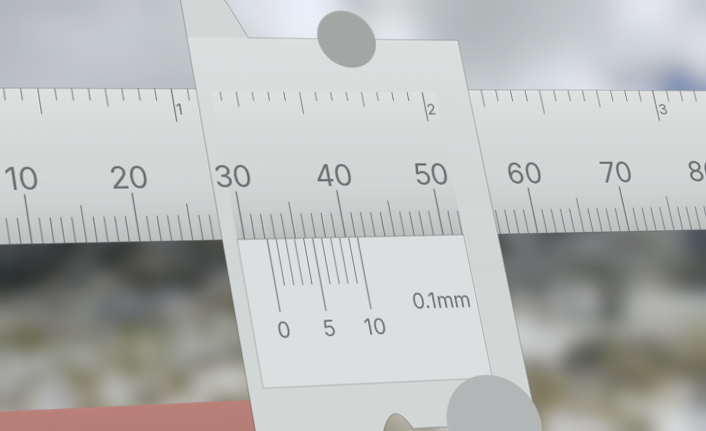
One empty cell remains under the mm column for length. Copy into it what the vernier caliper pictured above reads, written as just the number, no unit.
32.2
